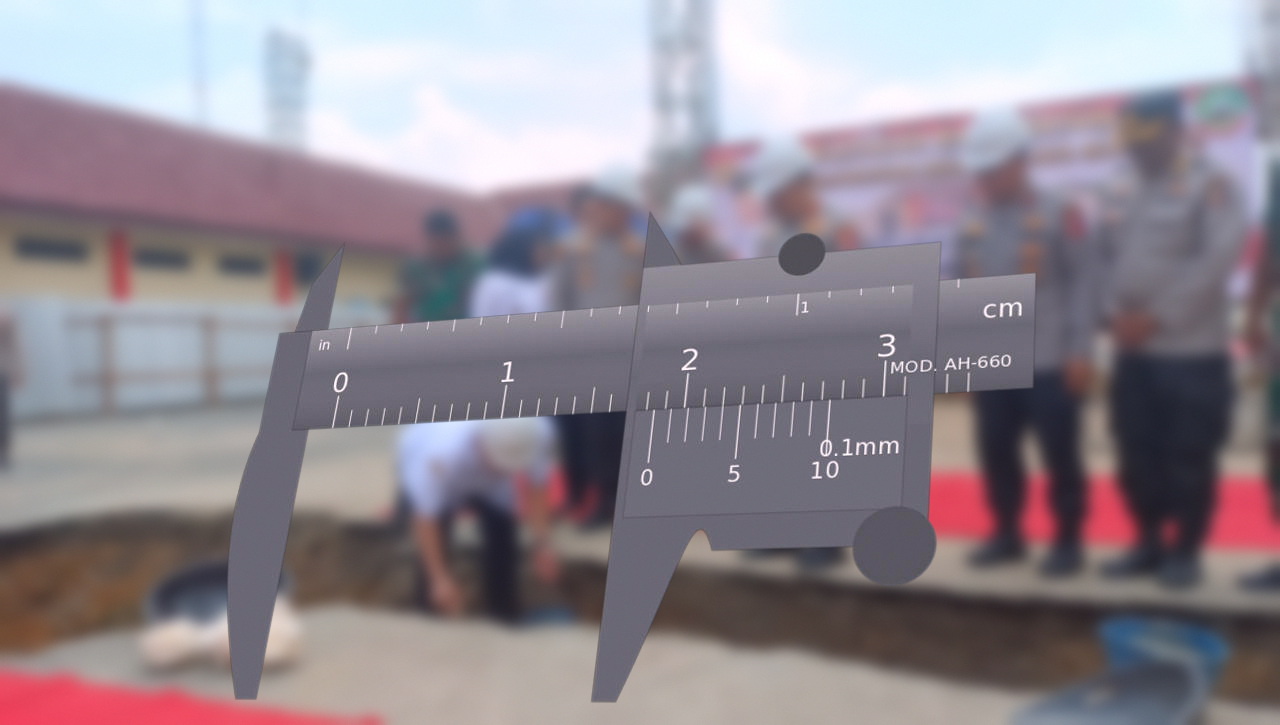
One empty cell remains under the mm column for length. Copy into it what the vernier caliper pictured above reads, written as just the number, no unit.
18.4
